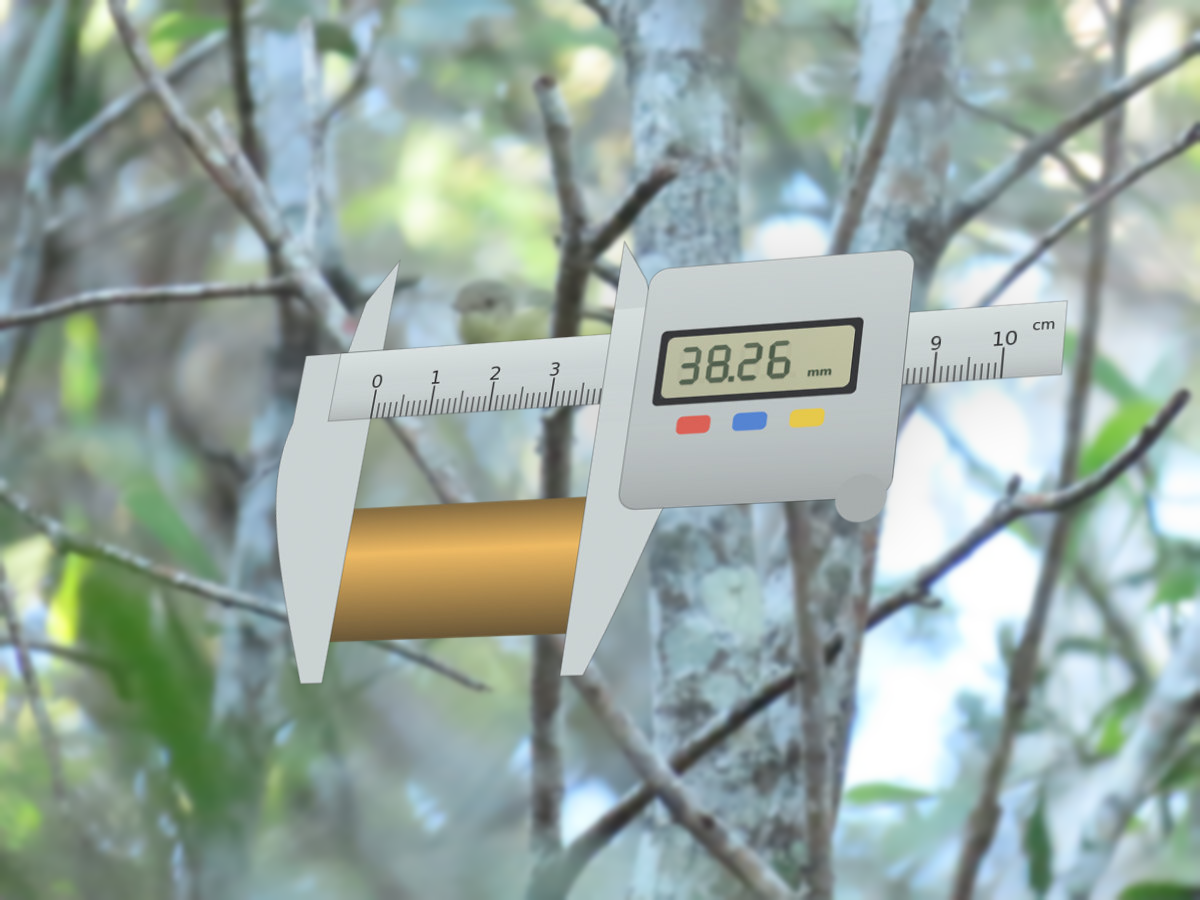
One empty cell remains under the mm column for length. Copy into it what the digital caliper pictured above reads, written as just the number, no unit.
38.26
